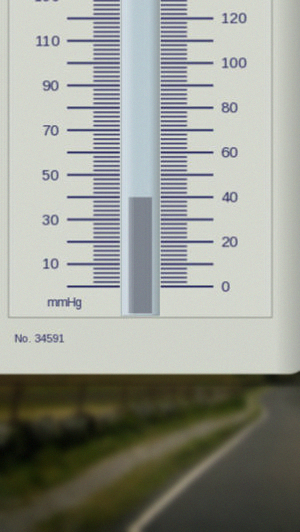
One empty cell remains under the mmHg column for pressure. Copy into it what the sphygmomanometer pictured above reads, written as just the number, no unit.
40
